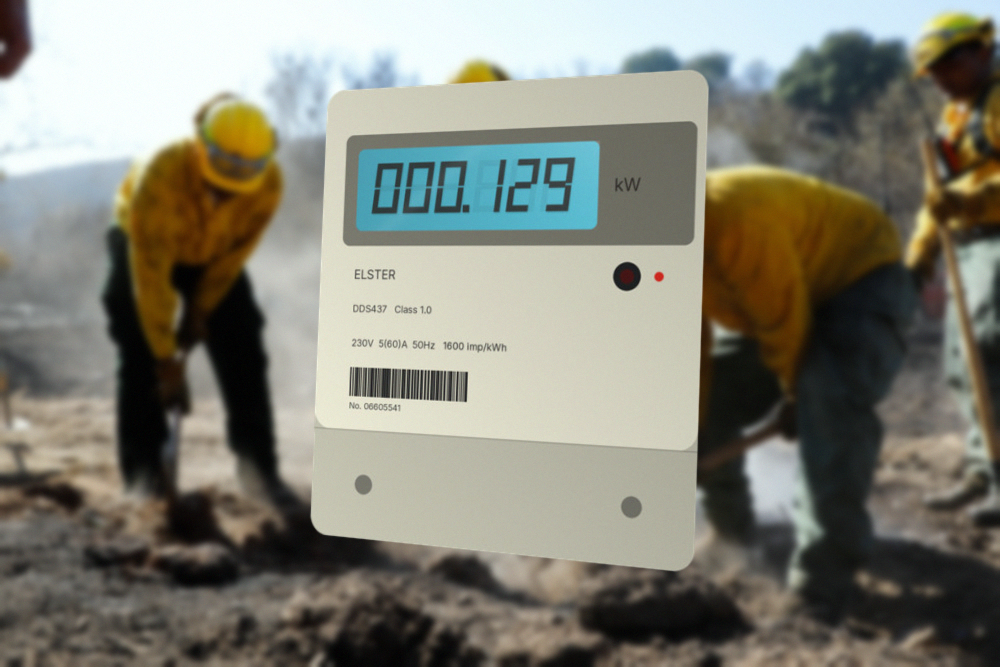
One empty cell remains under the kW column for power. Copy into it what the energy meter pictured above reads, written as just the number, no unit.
0.129
